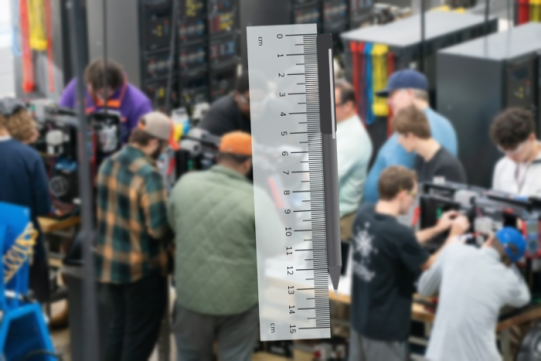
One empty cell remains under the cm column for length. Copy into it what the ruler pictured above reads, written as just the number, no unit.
13.5
